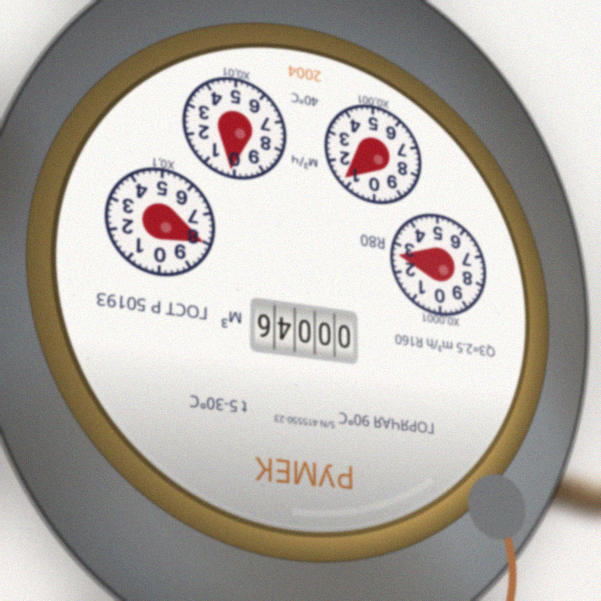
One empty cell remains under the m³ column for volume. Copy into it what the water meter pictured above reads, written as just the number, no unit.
46.8012
